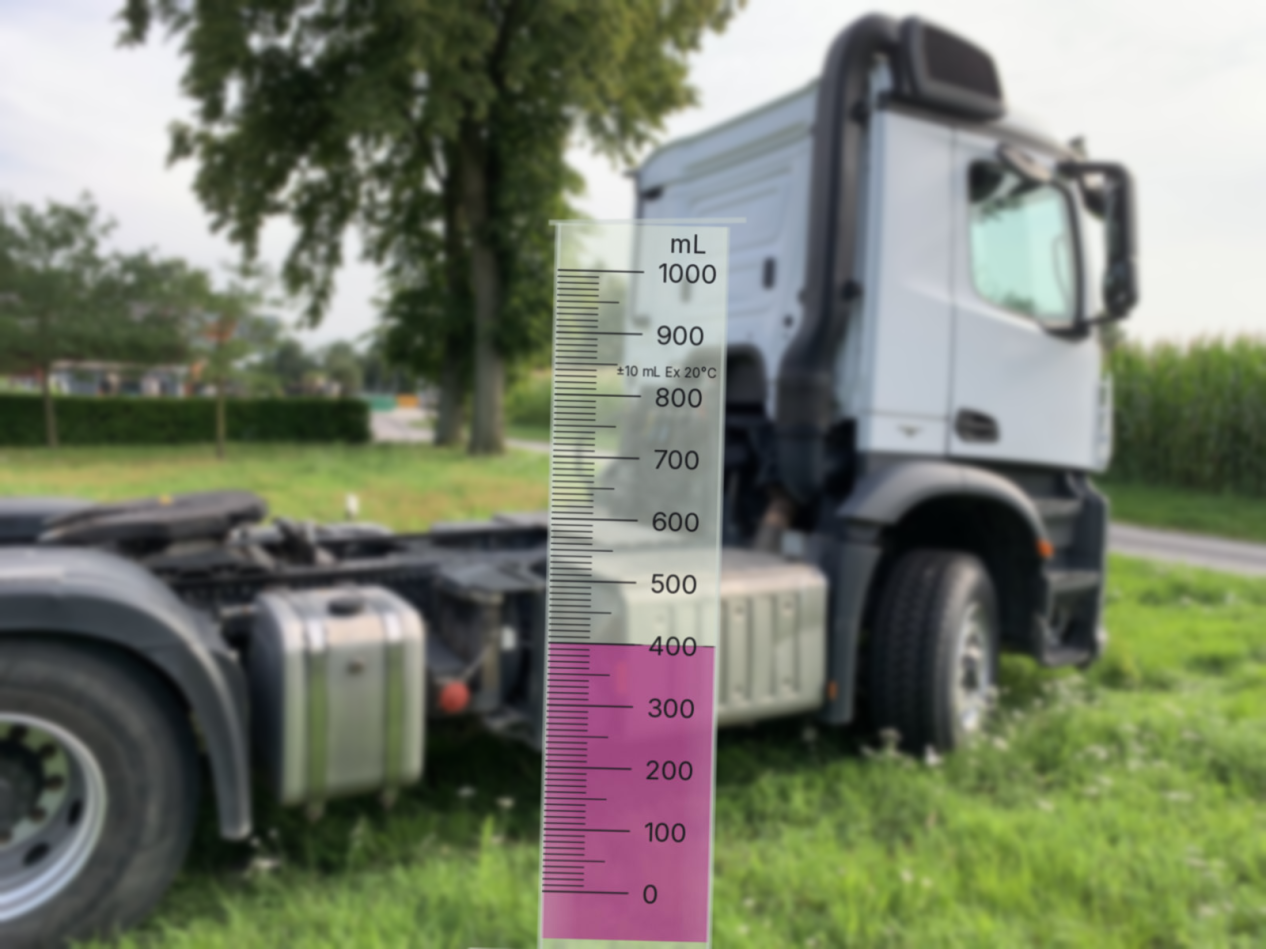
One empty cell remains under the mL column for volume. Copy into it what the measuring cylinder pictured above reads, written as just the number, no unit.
400
